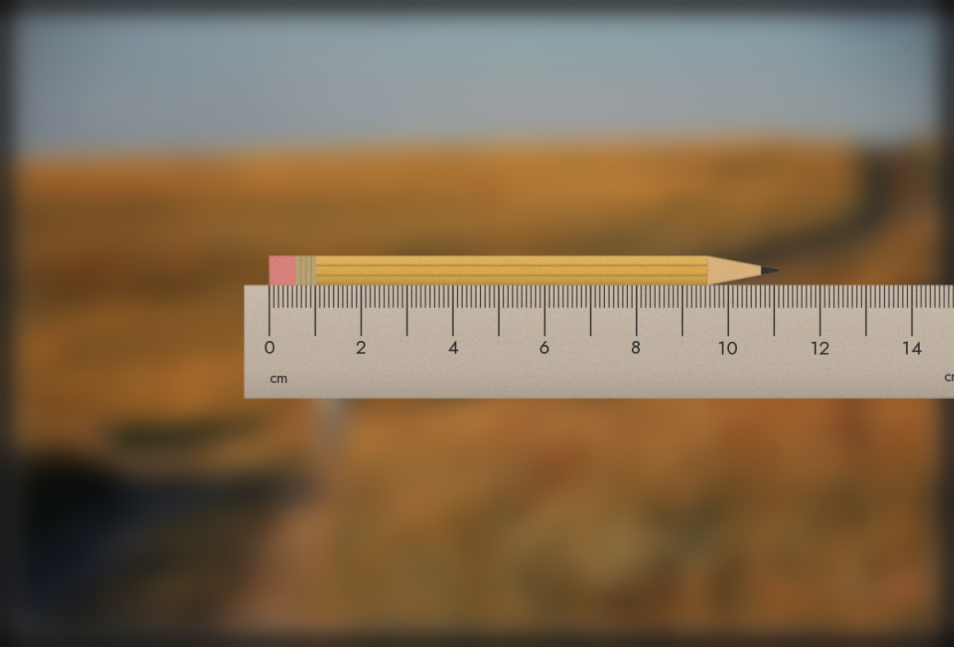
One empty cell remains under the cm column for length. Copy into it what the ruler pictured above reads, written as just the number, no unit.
11.1
